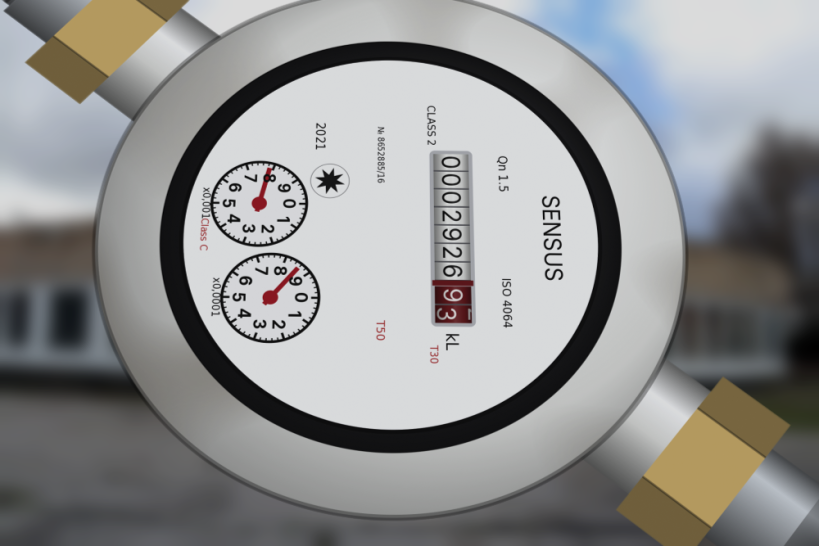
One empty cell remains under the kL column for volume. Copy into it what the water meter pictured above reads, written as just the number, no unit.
2926.9278
